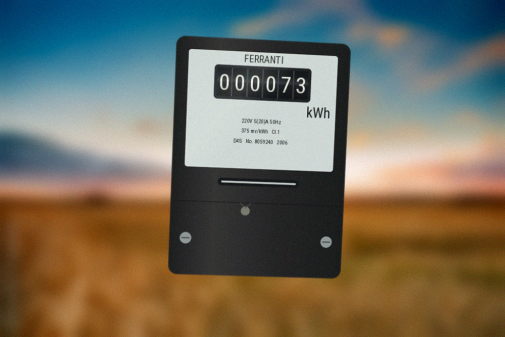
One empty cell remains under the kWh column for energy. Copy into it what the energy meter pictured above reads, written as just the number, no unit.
73
